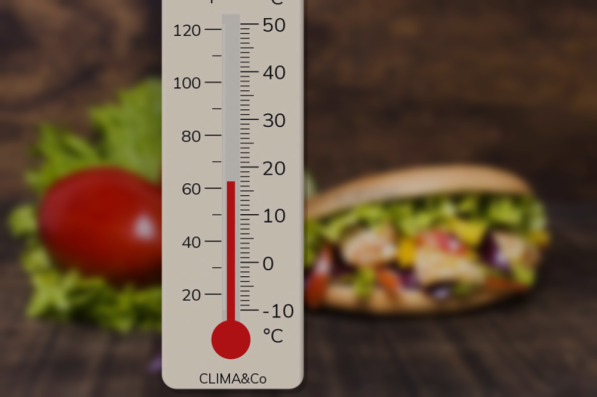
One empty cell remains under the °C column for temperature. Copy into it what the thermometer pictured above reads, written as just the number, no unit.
17
